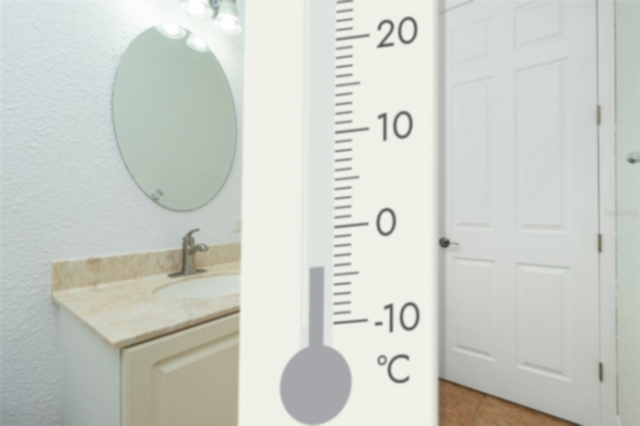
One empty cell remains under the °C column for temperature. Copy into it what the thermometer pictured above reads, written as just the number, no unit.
-4
